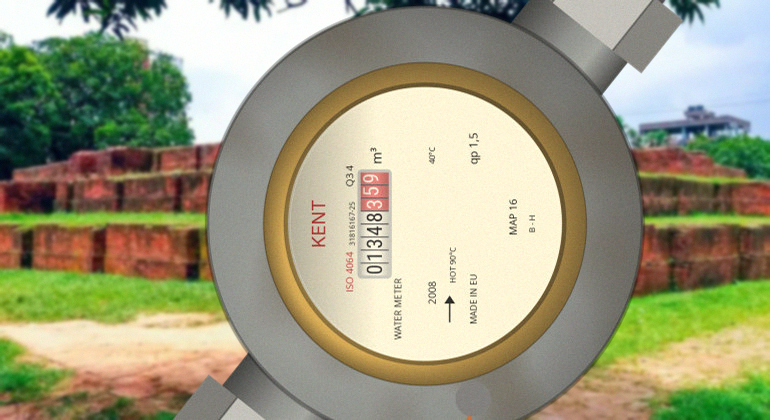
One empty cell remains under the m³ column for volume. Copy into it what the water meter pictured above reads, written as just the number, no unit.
1348.359
